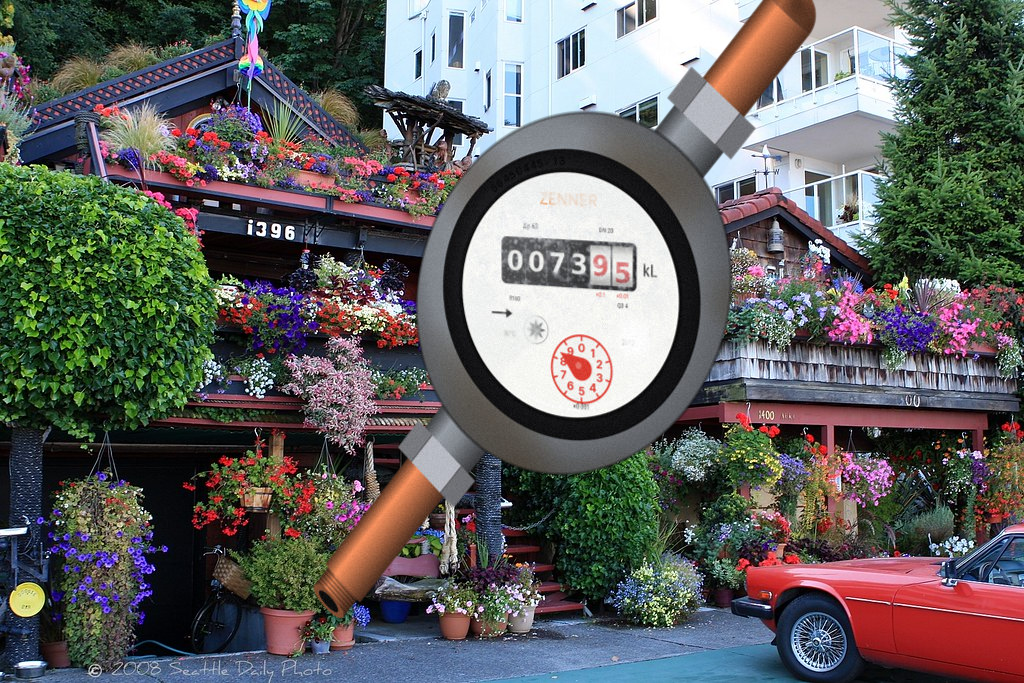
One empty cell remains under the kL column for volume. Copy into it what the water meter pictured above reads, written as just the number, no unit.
73.948
